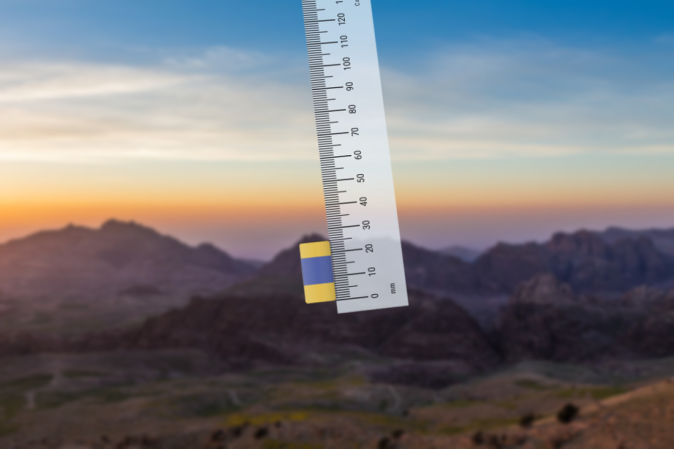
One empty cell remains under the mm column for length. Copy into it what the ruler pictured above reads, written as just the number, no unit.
25
